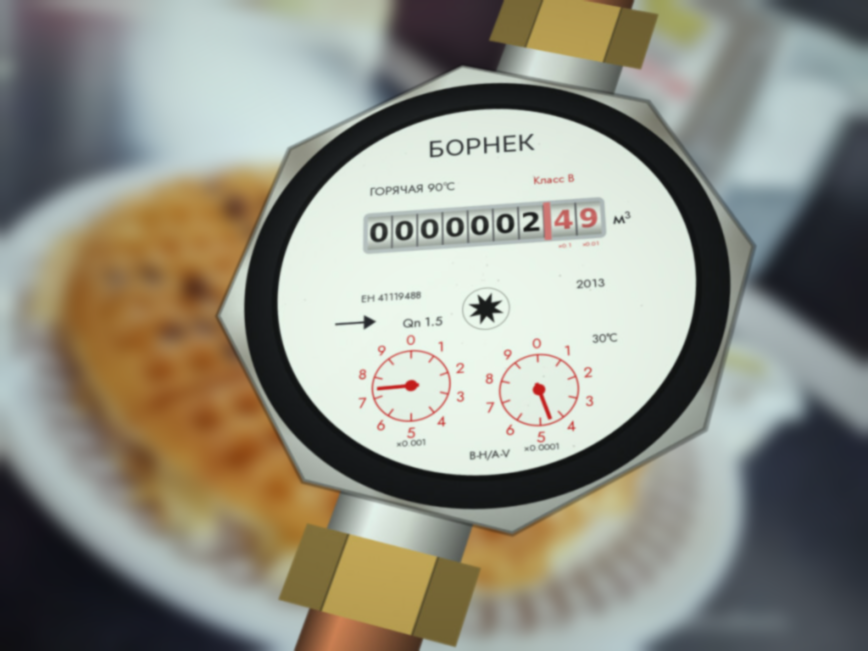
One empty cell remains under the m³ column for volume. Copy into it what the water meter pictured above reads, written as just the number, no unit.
2.4974
